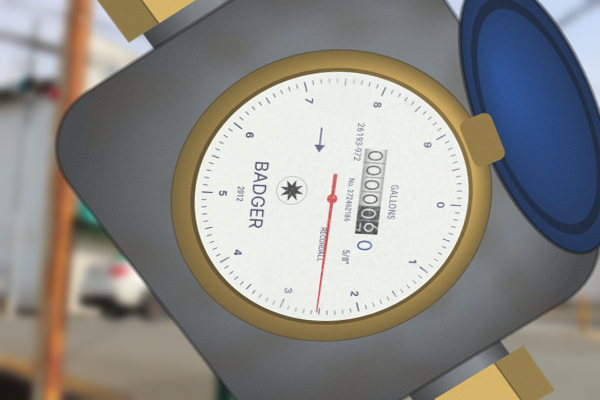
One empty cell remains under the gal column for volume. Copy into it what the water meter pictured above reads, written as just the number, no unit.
62.5
